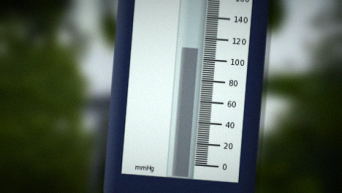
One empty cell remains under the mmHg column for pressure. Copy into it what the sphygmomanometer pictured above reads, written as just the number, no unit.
110
